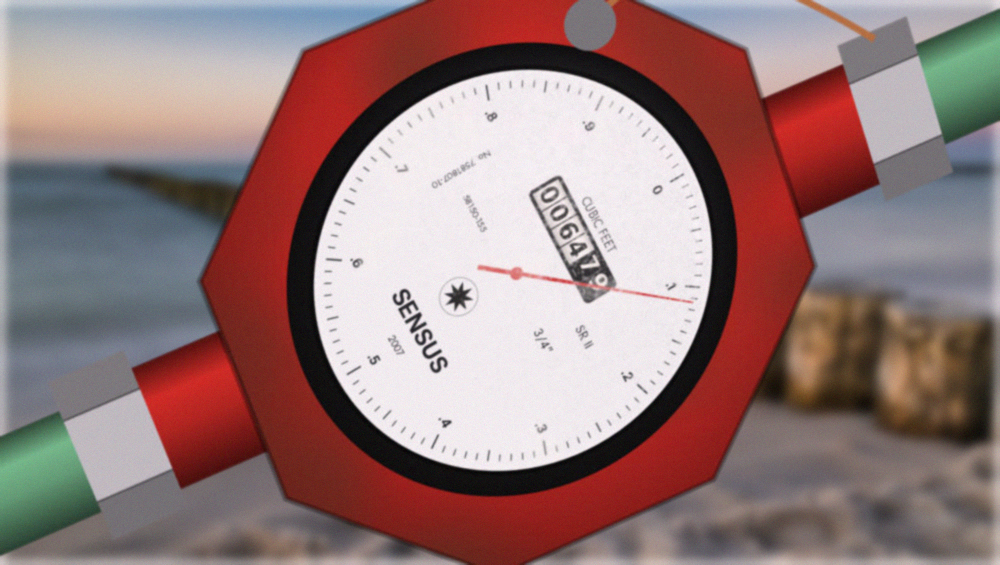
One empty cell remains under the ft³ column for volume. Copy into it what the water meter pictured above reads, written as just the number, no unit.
6479.11
